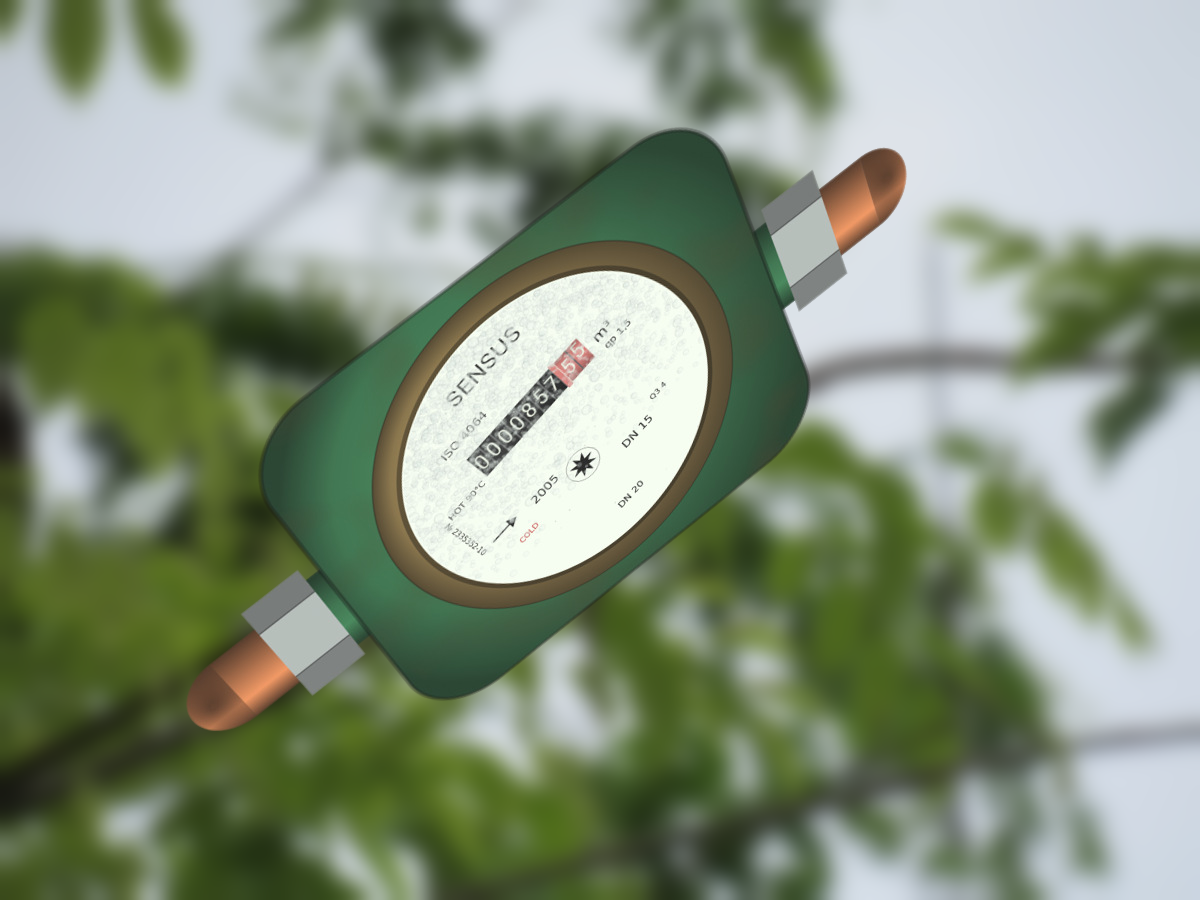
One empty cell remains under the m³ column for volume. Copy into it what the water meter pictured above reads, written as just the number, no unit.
857.55
